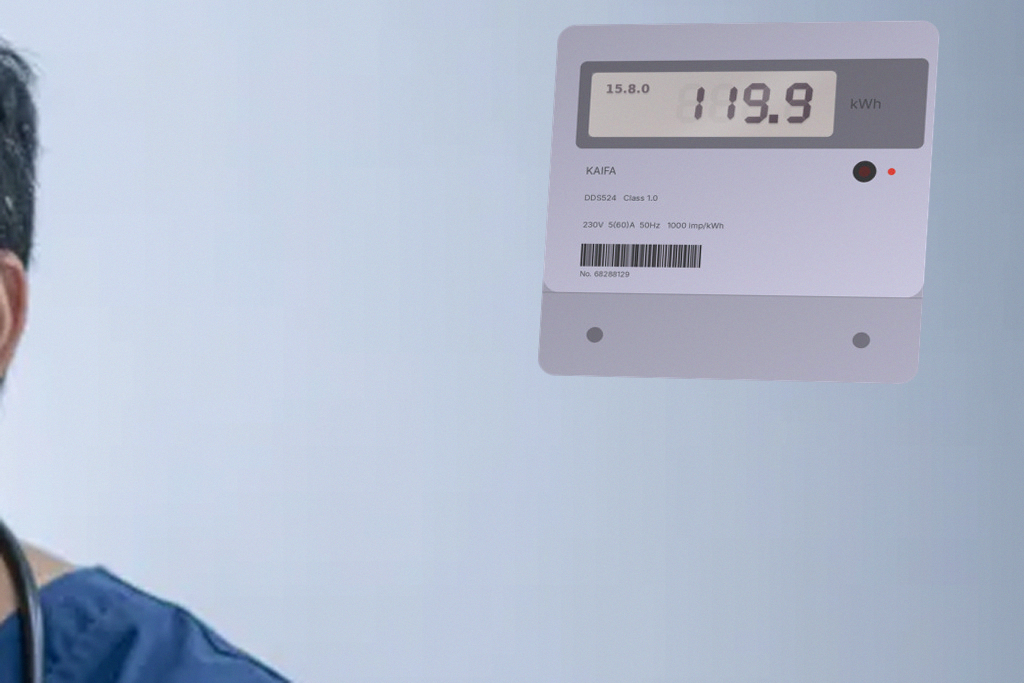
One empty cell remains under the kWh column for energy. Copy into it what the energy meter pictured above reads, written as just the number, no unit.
119.9
